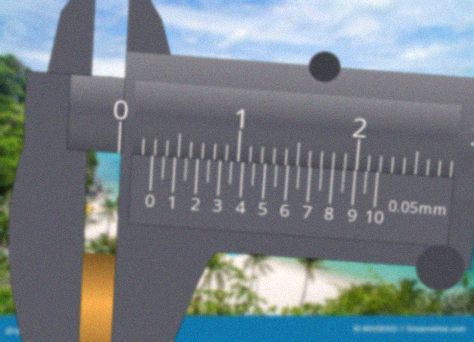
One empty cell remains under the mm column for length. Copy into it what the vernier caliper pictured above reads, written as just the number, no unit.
2.8
